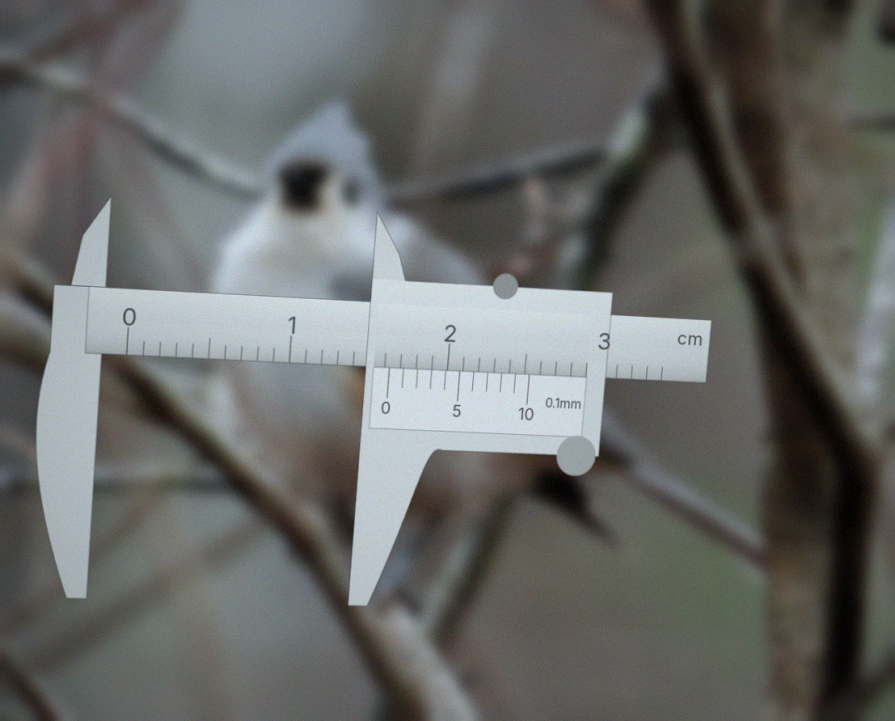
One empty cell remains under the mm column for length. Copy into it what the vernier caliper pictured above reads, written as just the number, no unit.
16.3
